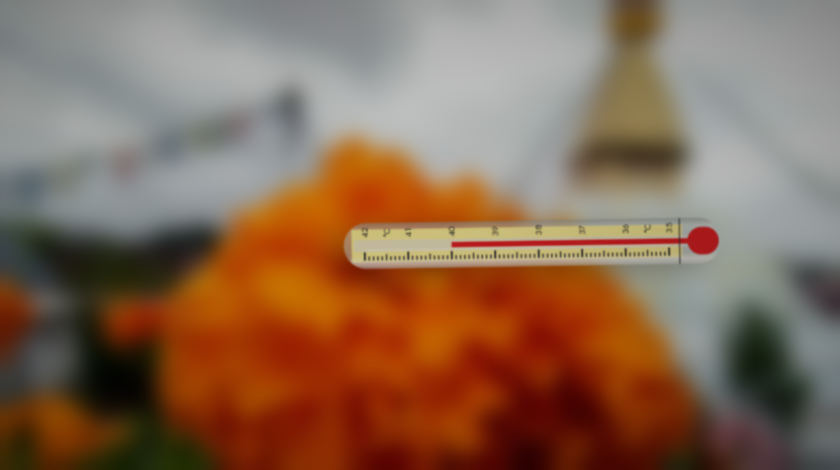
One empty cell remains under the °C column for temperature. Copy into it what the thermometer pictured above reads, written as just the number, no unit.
40
